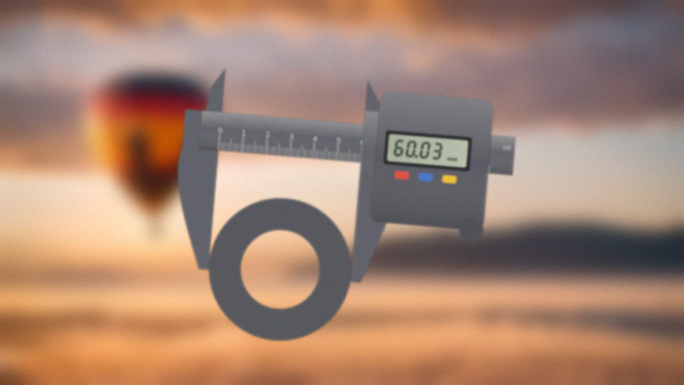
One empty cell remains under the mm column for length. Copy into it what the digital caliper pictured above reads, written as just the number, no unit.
60.03
